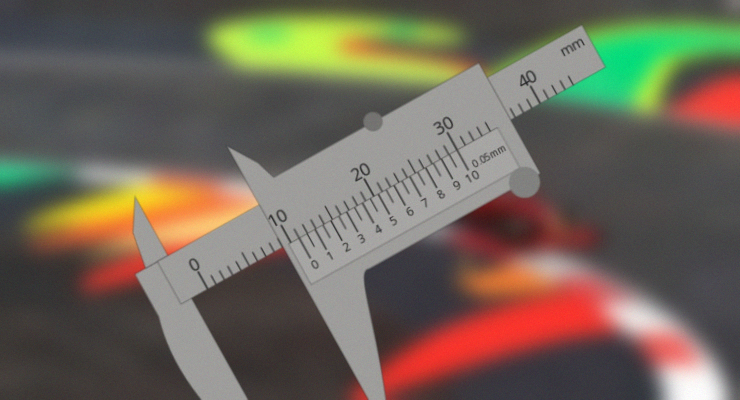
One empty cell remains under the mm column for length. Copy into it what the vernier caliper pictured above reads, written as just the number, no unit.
11.0
